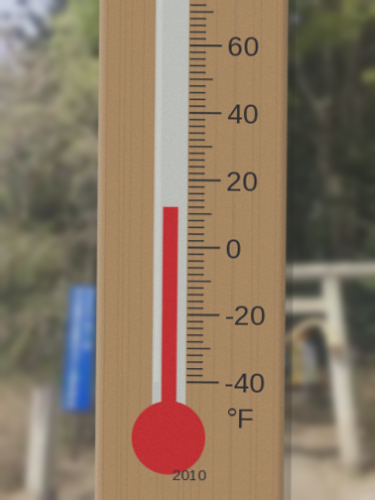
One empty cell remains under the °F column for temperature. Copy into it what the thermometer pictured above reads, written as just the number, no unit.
12
